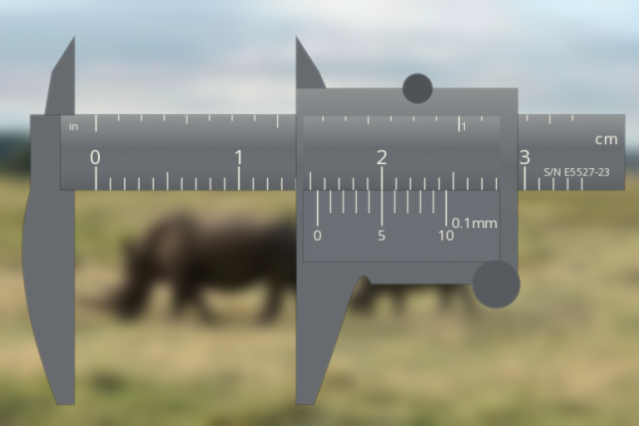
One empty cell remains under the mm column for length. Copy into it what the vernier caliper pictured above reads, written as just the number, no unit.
15.5
